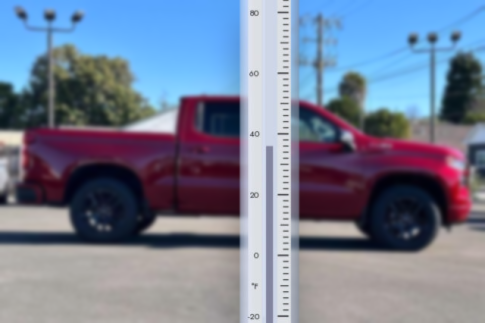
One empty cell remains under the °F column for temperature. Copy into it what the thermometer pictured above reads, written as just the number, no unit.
36
